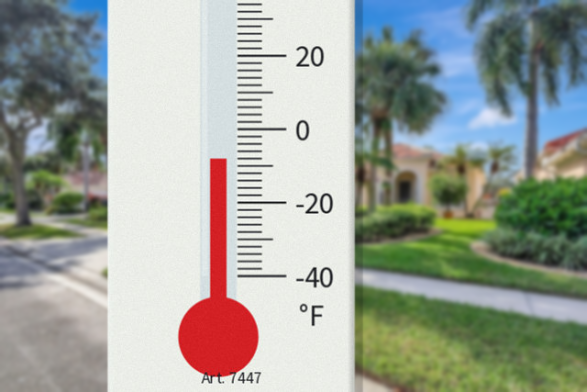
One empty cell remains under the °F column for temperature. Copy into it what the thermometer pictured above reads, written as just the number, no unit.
-8
